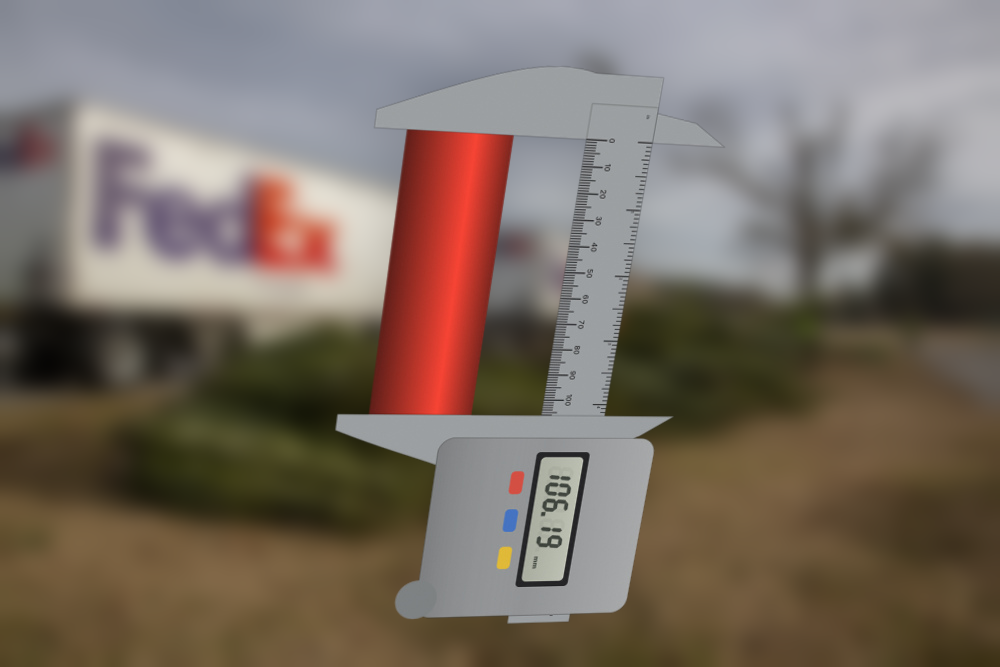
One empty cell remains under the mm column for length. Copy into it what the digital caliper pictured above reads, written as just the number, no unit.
106.19
